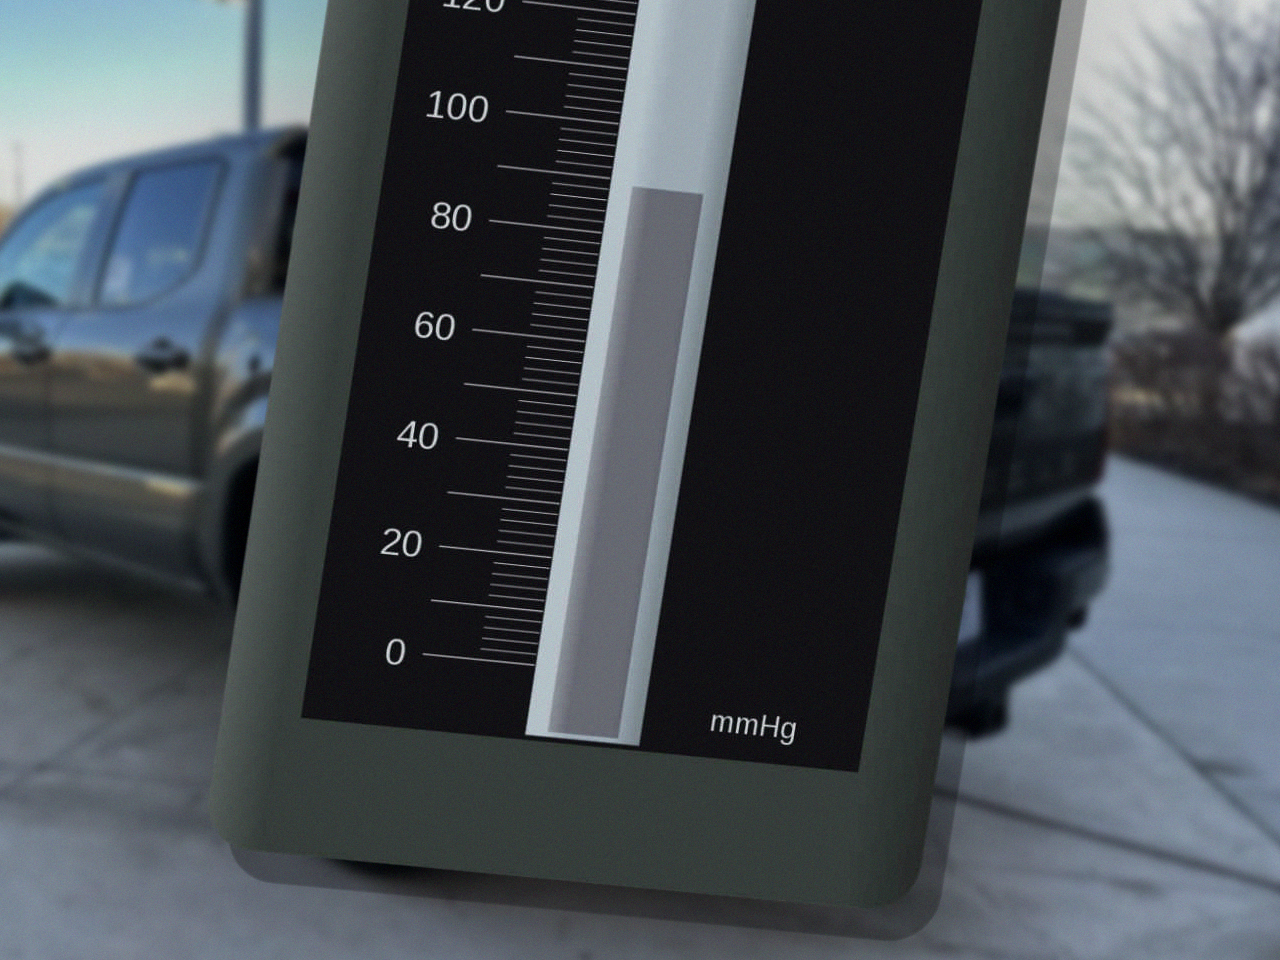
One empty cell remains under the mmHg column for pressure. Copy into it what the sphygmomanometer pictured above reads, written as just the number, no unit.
89
